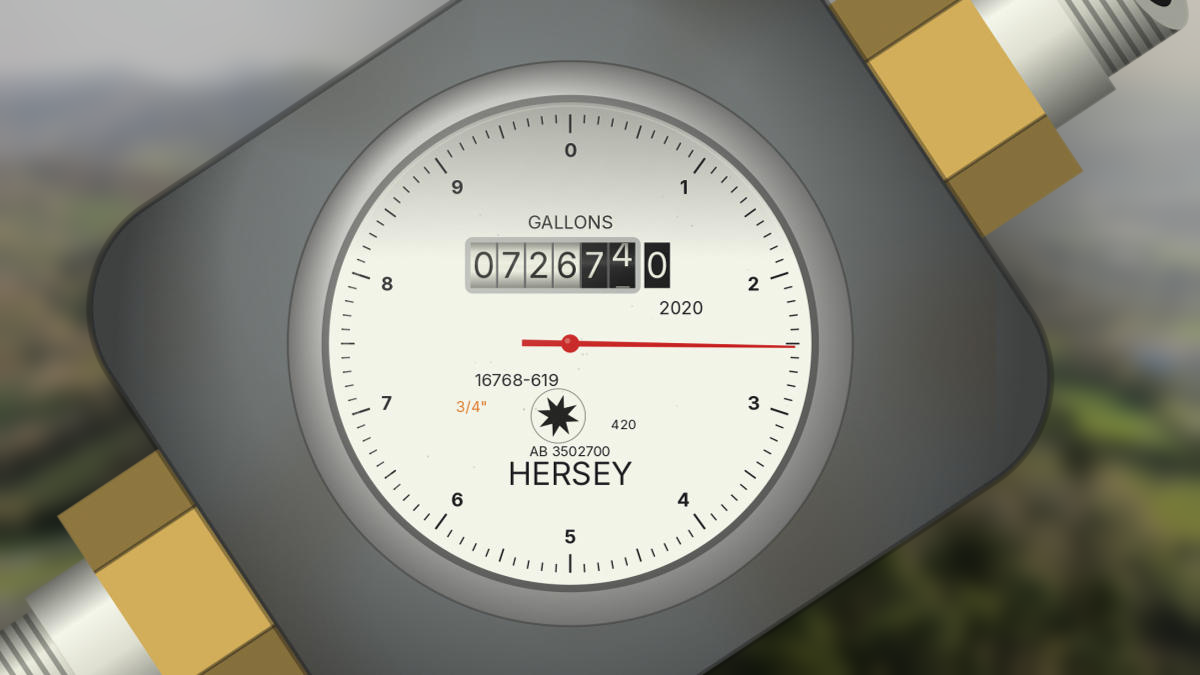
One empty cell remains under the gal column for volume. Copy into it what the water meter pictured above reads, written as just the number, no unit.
726742.5
